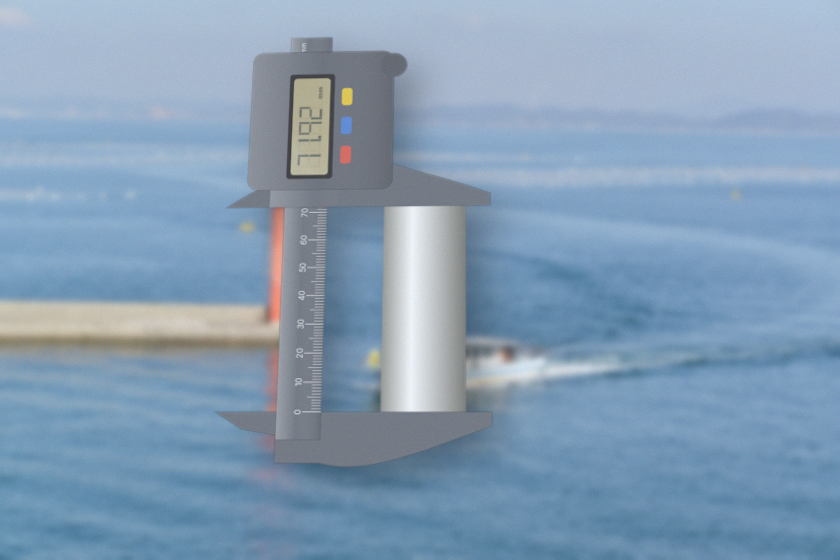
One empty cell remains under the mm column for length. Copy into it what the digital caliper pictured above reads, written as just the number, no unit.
71.92
